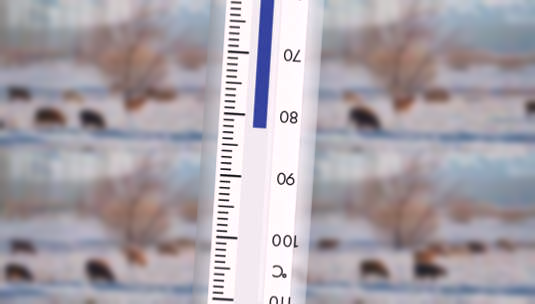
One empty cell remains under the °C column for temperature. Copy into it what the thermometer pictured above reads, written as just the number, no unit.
82
